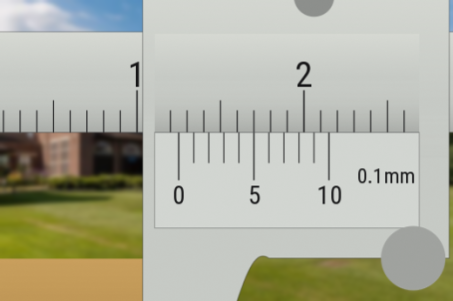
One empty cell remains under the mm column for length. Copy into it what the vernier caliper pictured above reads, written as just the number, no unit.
12.5
